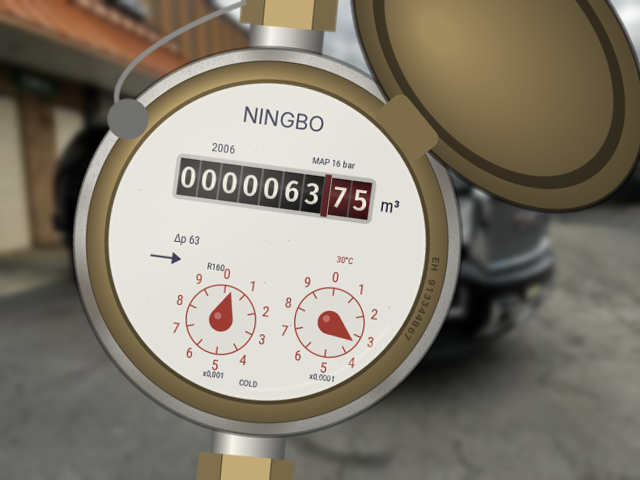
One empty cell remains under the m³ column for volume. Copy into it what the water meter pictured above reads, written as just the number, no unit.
63.7503
